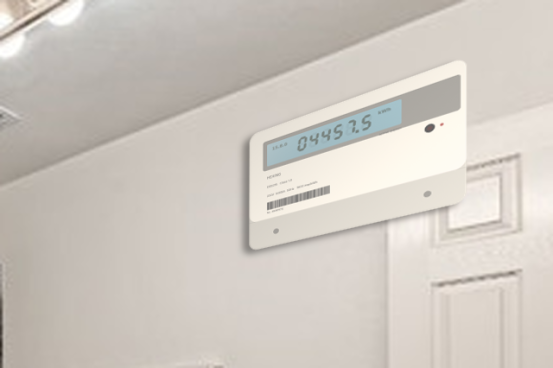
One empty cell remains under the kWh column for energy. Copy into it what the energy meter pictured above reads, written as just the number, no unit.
4457.5
